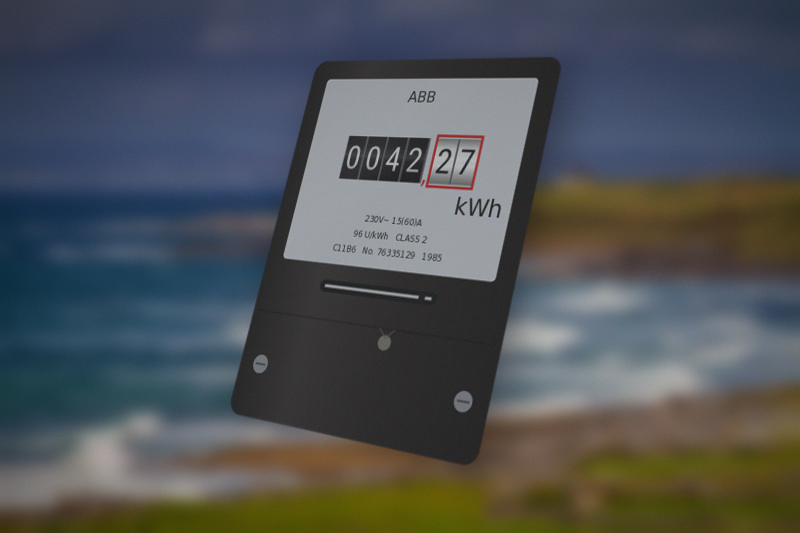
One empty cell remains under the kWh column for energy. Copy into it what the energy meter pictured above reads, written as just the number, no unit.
42.27
